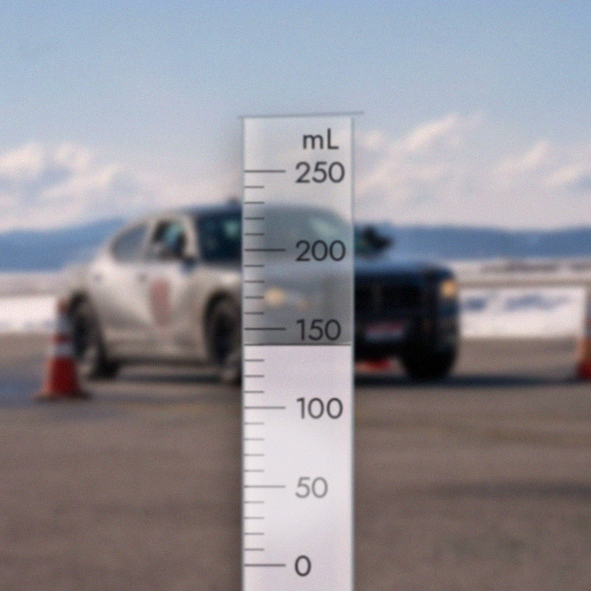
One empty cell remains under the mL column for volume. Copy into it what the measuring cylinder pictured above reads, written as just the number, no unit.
140
